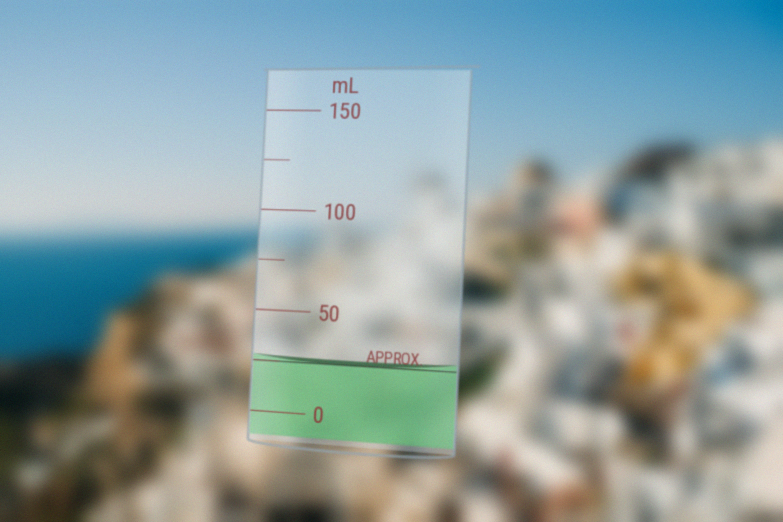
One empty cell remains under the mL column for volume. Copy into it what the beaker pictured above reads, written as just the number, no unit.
25
